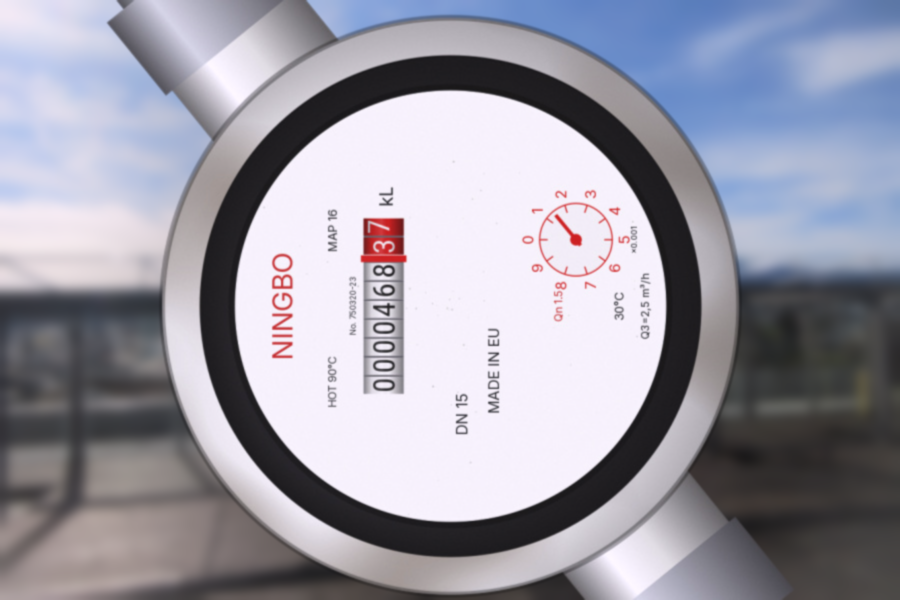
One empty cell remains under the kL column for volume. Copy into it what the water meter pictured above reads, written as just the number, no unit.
468.371
